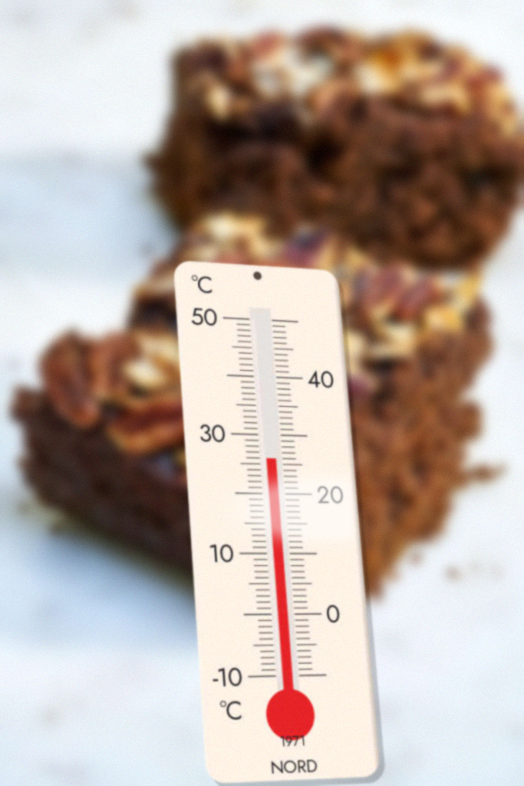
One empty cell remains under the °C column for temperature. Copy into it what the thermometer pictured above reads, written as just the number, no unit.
26
